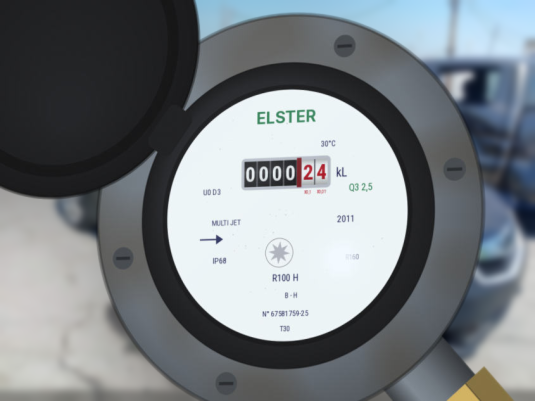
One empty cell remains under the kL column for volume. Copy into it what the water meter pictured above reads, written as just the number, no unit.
0.24
